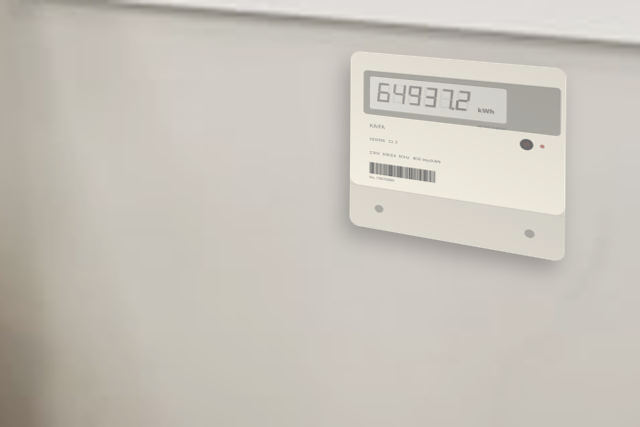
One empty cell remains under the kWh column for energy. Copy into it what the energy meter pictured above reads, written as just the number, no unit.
64937.2
